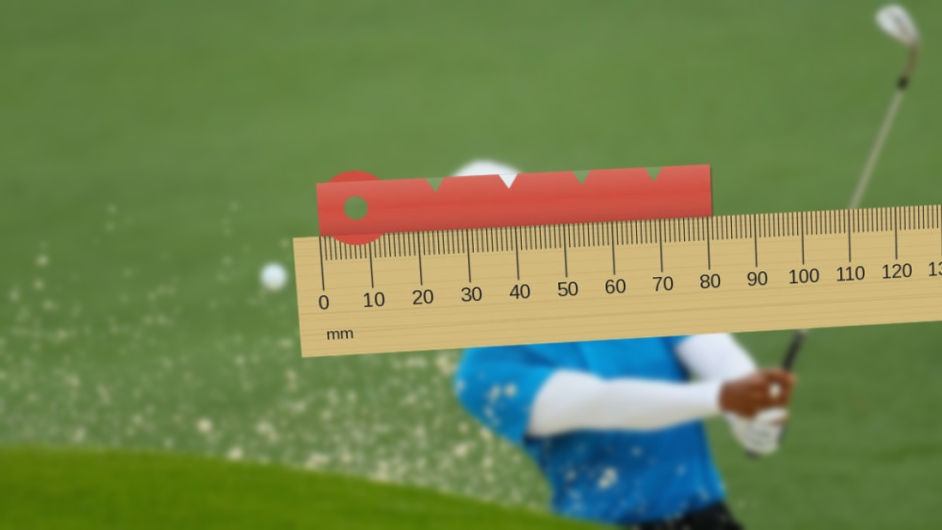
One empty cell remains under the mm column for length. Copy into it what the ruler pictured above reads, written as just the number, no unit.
81
